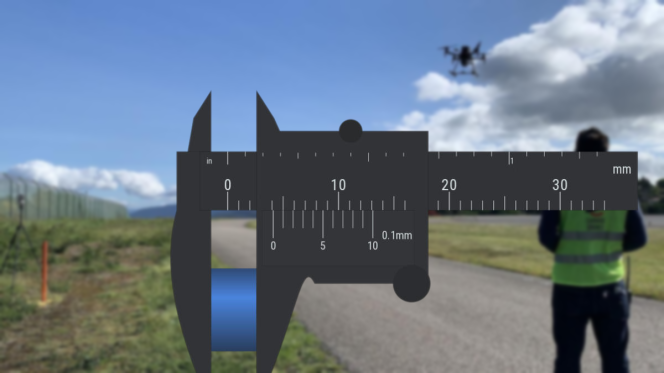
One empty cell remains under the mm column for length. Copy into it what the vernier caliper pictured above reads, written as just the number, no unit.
4.1
